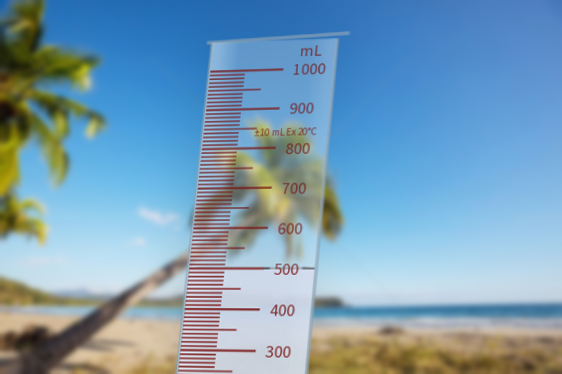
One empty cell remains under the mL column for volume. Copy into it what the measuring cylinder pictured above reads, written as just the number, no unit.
500
